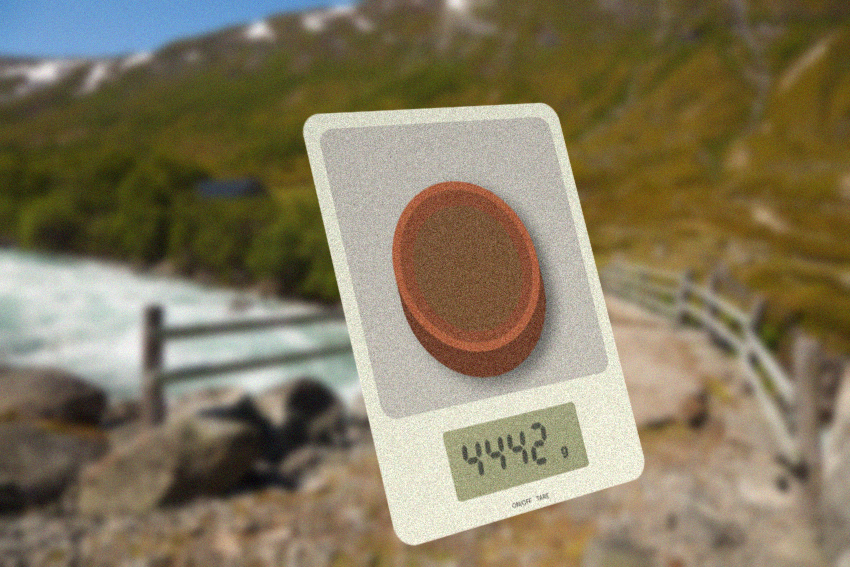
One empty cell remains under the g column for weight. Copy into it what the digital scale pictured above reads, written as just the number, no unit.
4442
